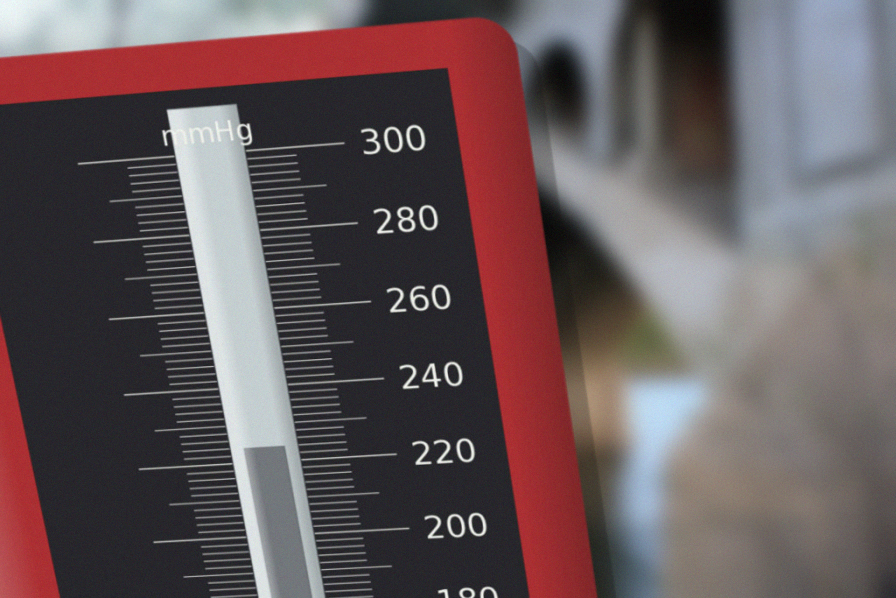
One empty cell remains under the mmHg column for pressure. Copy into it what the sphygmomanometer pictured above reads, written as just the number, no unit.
224
